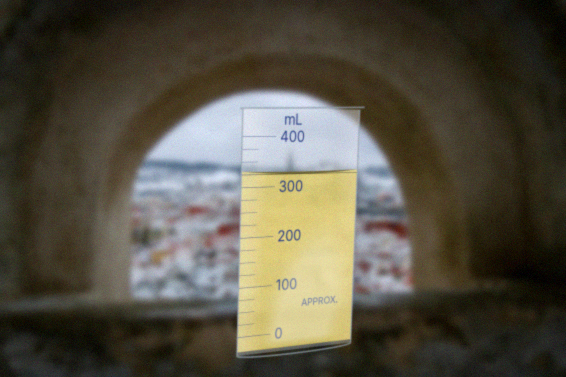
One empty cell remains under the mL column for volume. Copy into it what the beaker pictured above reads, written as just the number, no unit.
325
